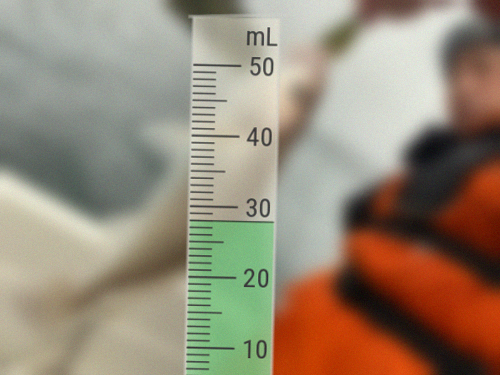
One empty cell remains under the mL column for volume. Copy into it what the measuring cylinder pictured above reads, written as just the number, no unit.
28
